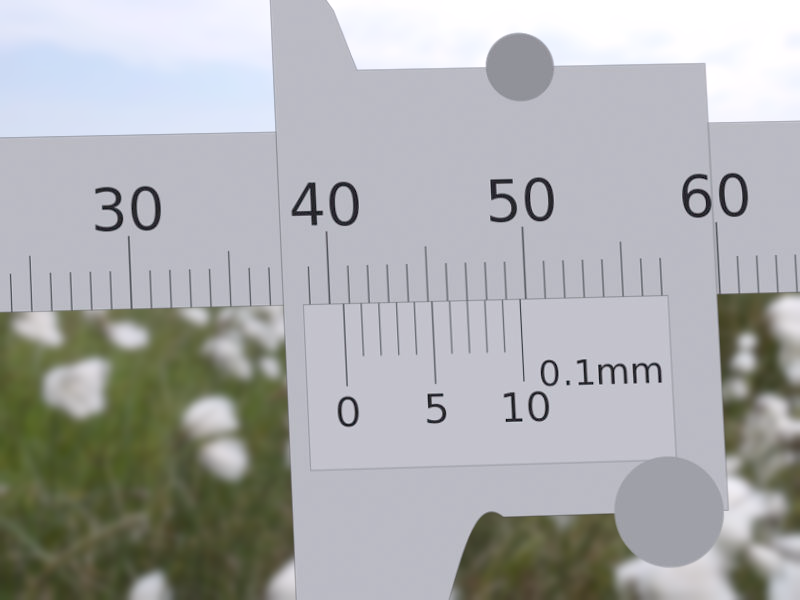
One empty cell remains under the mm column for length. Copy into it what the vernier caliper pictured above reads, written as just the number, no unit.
40.7
